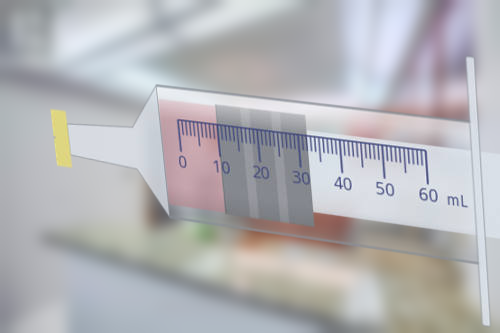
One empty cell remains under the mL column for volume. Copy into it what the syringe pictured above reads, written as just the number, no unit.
10
